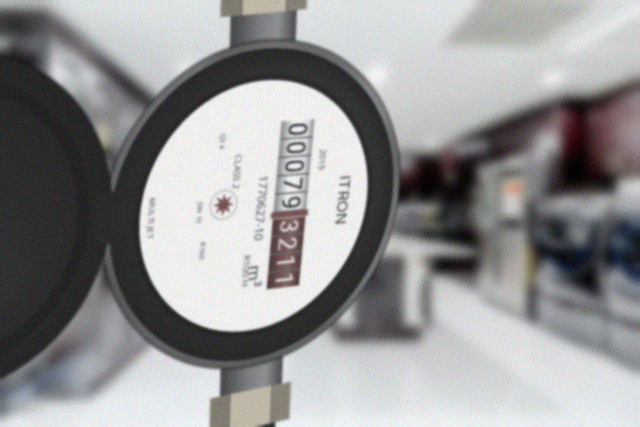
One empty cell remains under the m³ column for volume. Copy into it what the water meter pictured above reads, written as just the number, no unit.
79.3211
